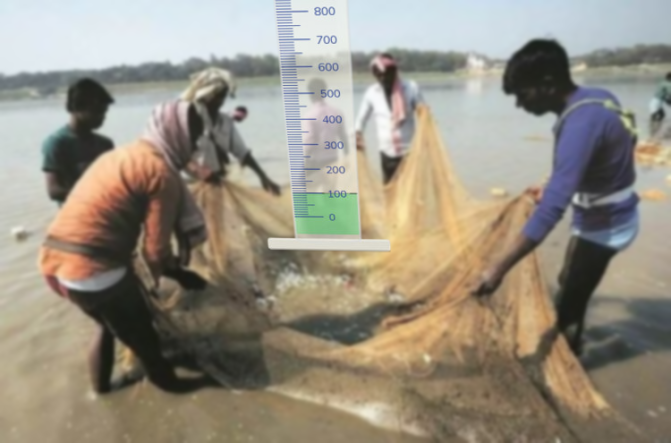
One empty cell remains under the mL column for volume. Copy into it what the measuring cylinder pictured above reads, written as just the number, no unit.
100
